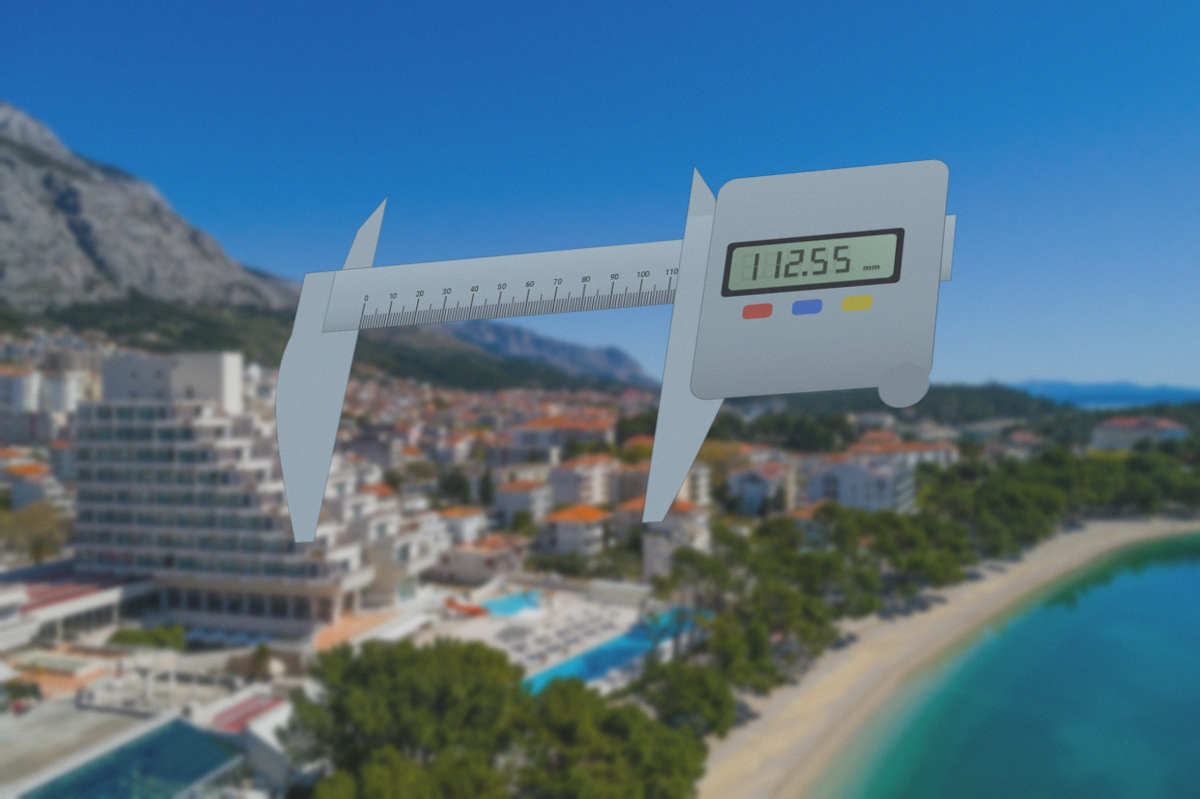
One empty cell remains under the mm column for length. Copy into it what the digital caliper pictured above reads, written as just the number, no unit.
112.55
